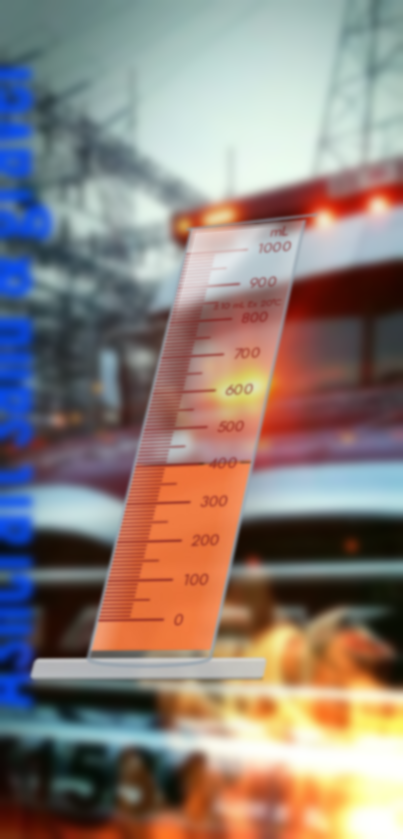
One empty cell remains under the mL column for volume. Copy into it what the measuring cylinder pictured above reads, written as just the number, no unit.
400
